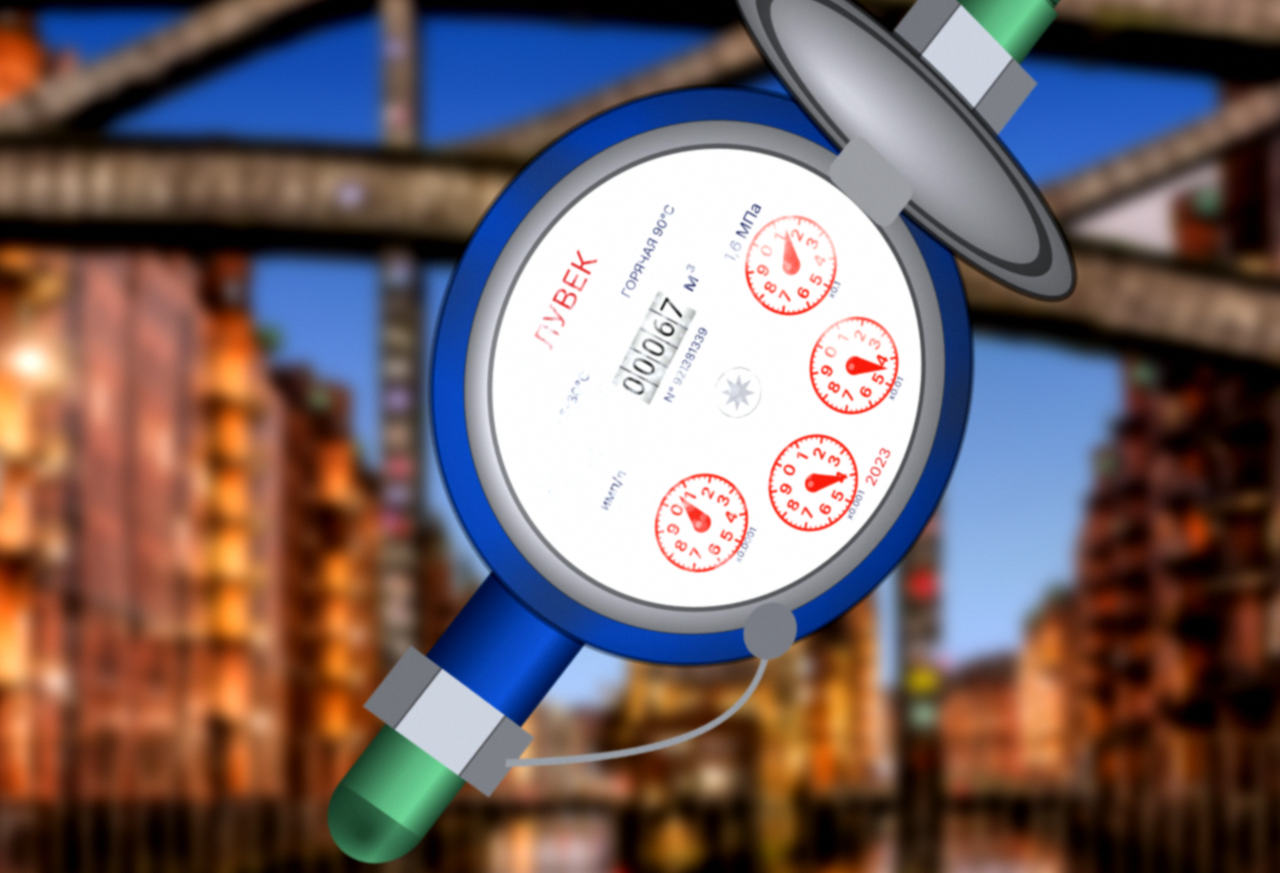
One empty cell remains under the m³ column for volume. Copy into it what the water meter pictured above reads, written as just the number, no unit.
67.1440
